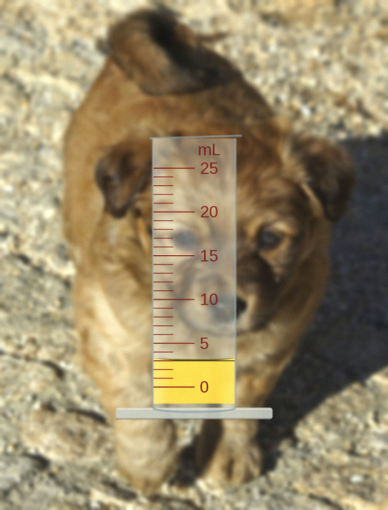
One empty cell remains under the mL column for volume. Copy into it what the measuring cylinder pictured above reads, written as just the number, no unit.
3
